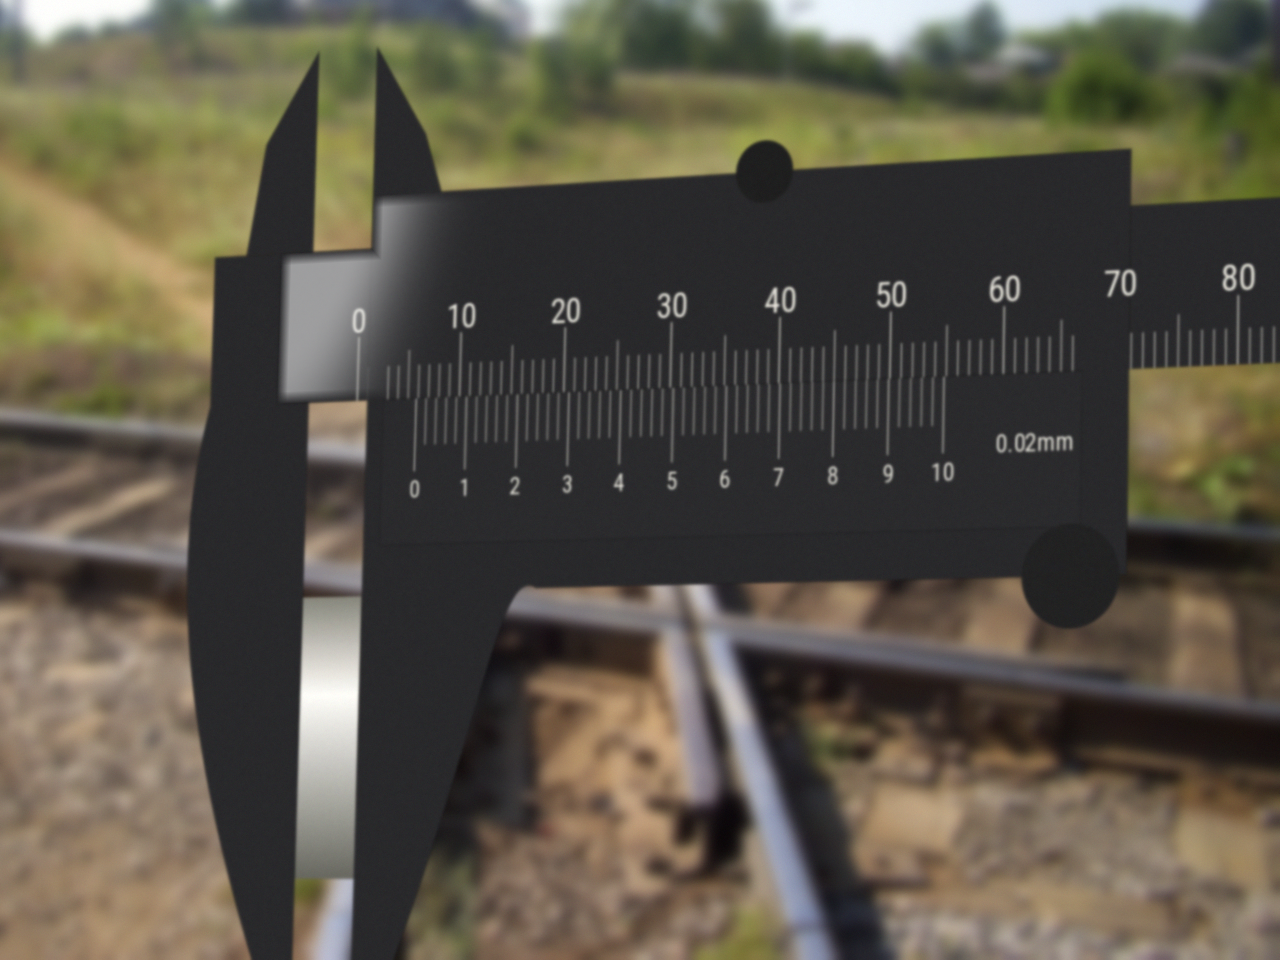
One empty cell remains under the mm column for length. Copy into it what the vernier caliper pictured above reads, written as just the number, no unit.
5.8
